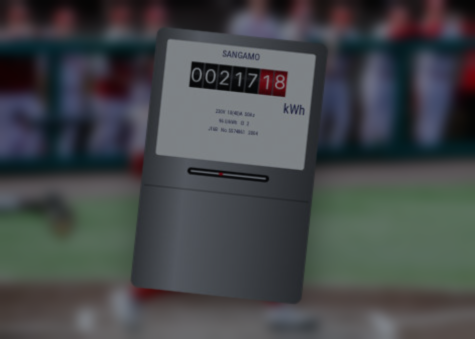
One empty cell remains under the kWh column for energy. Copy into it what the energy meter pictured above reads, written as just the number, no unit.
217.18
